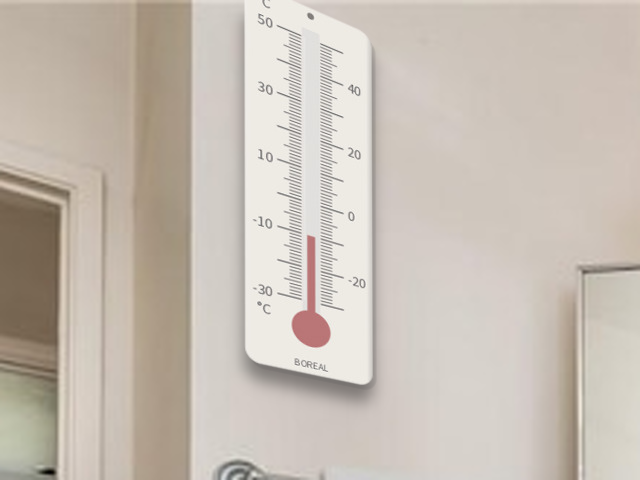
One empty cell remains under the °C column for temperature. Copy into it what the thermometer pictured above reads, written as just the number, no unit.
-10
